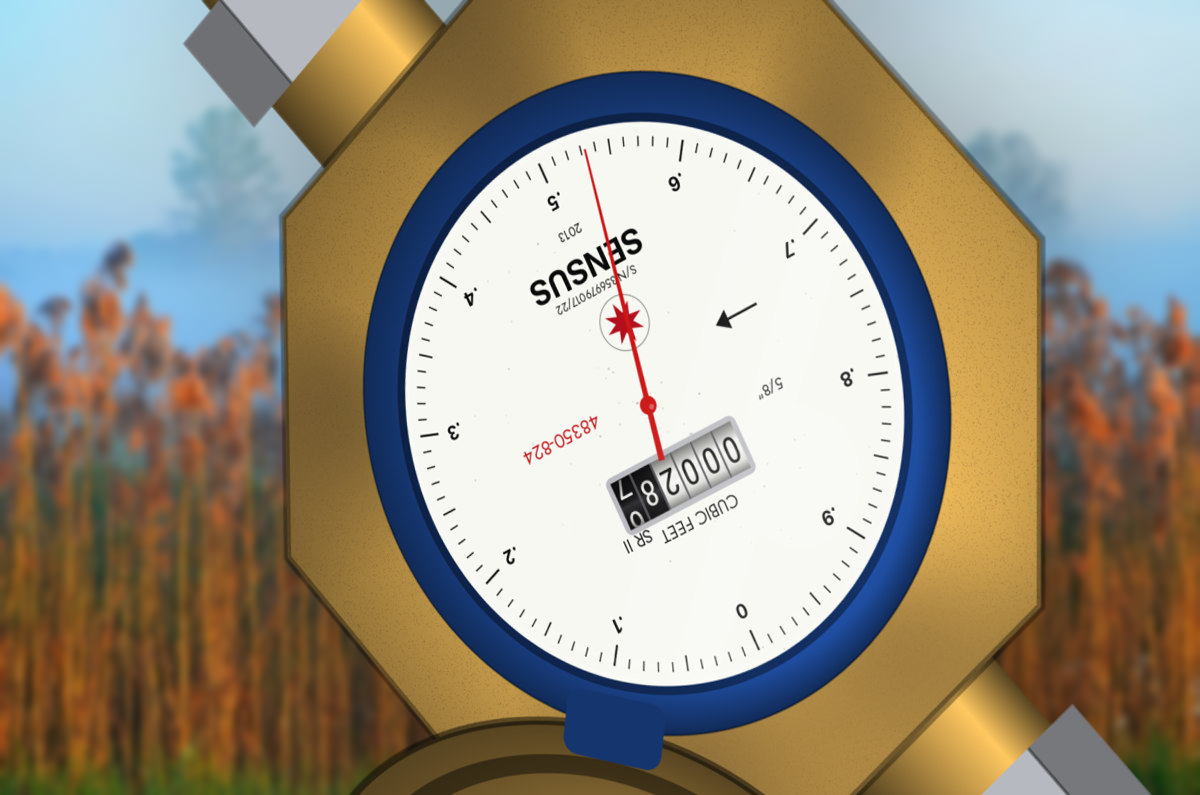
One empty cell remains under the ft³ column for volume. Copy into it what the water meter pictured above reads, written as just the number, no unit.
286.53
